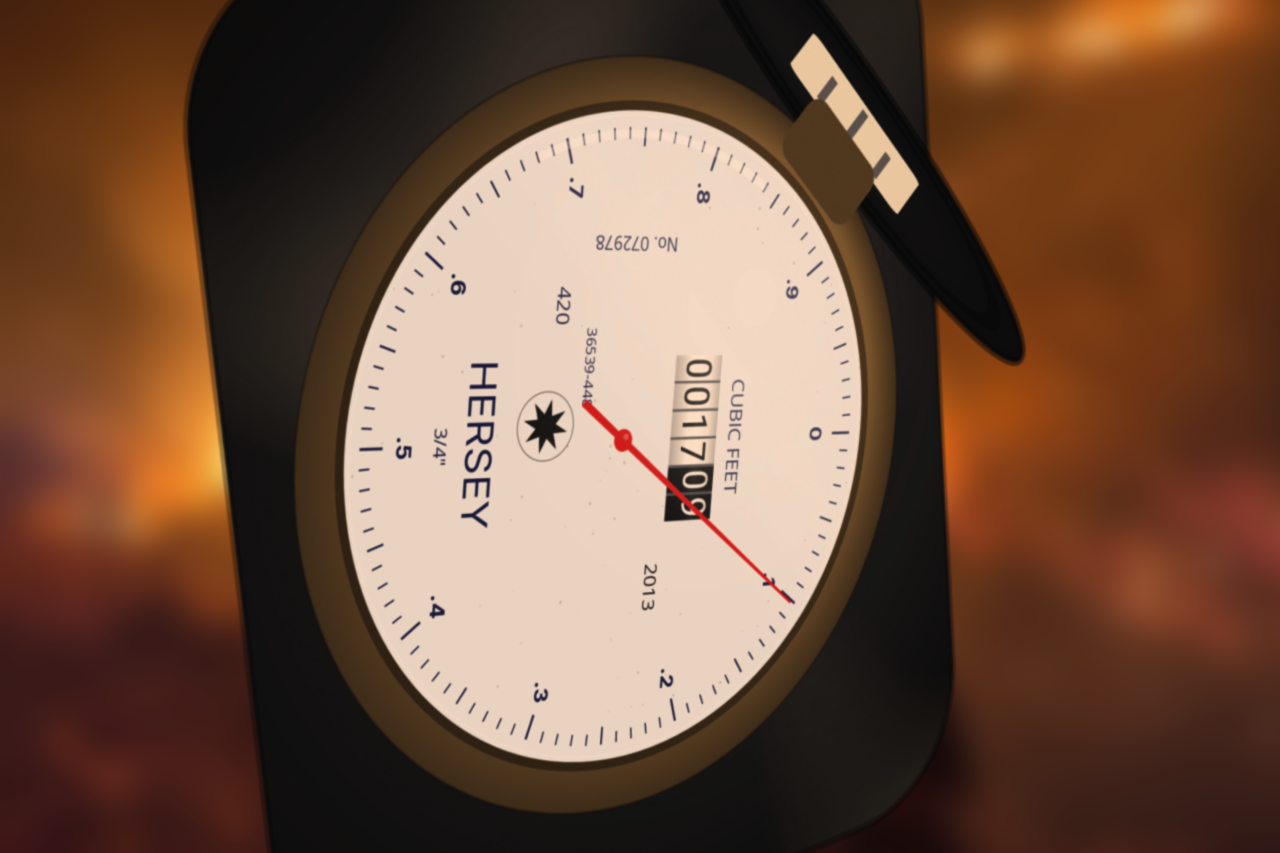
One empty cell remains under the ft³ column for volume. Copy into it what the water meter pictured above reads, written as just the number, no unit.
1709.10
